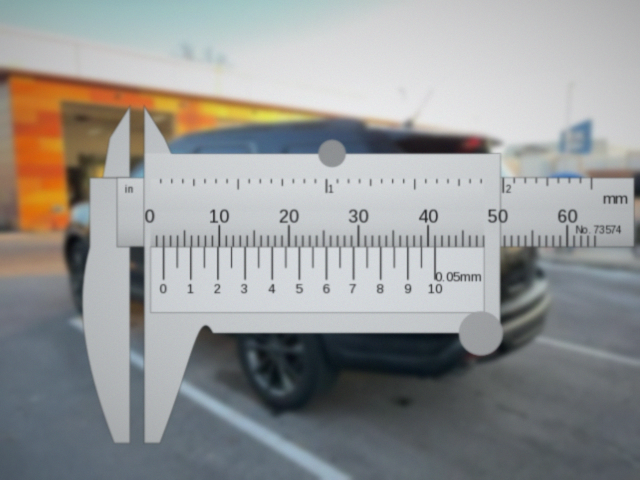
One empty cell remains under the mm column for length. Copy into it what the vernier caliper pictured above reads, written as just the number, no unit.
2.0
